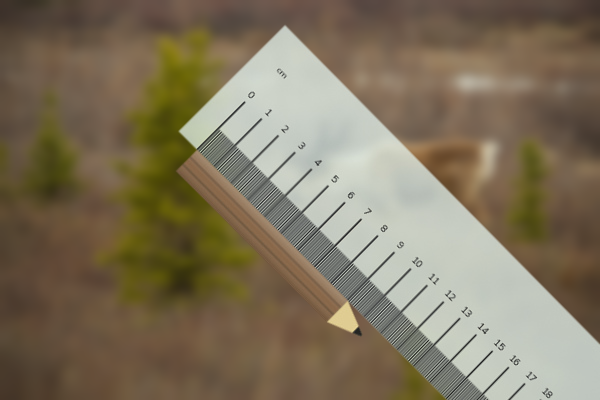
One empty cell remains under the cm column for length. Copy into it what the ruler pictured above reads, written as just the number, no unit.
10.5
